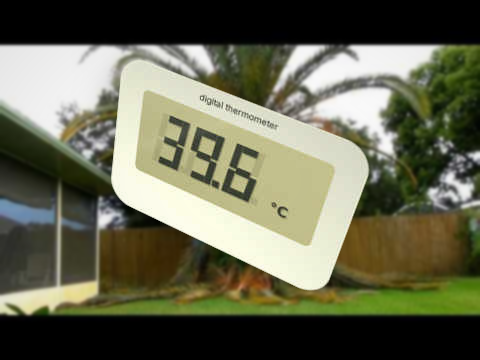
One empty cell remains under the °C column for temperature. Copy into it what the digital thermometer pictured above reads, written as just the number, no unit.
39.6
